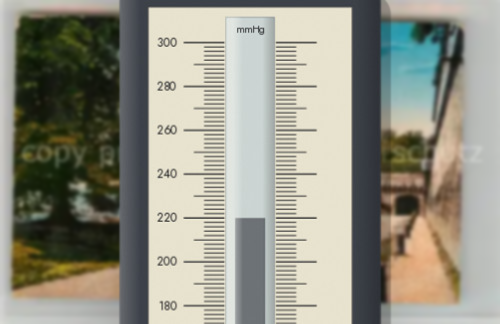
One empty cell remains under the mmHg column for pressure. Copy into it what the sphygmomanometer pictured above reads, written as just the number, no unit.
220
